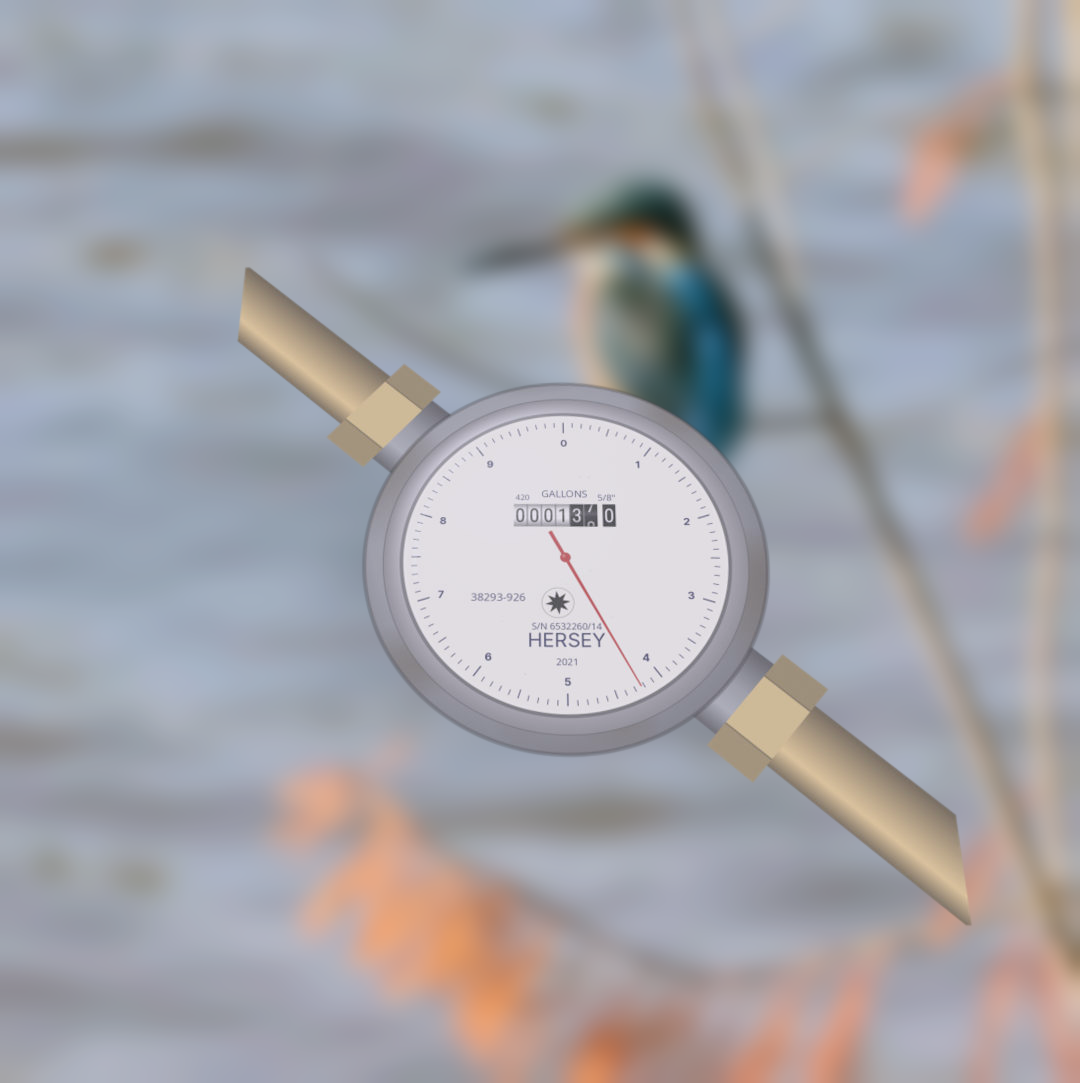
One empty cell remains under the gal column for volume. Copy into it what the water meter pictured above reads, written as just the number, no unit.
1374.2
